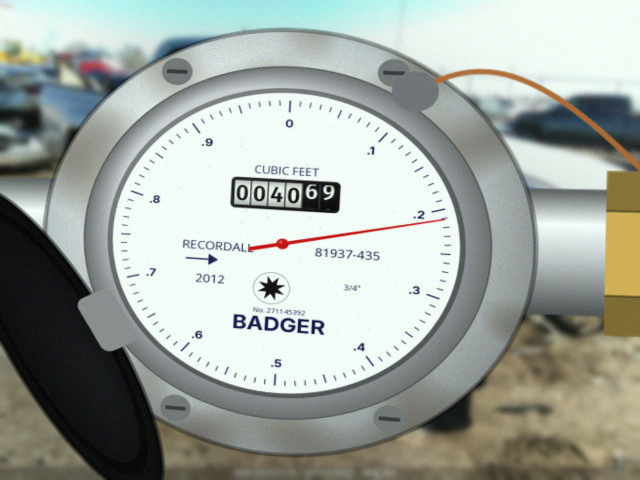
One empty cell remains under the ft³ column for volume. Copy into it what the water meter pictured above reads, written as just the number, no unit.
4069.21
